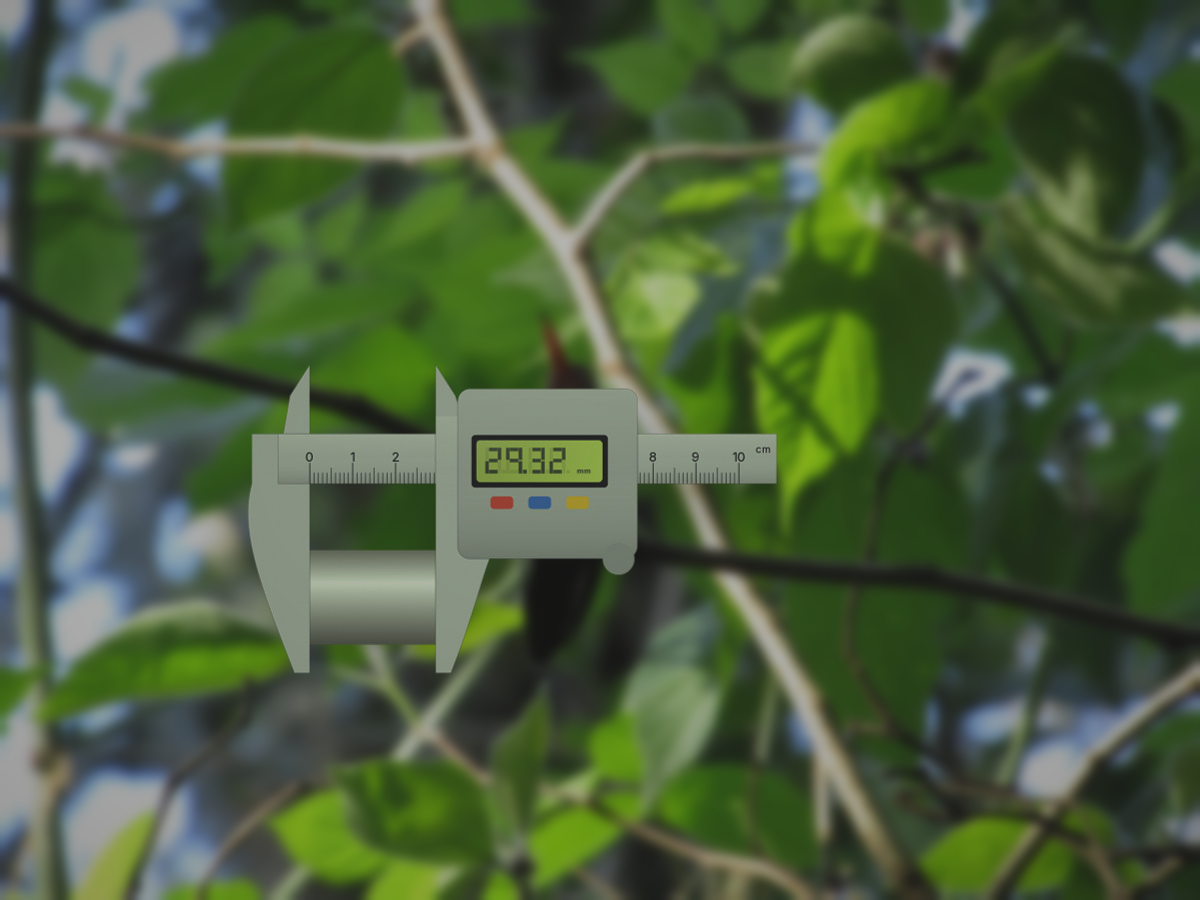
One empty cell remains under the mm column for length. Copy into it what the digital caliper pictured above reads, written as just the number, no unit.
29.32
